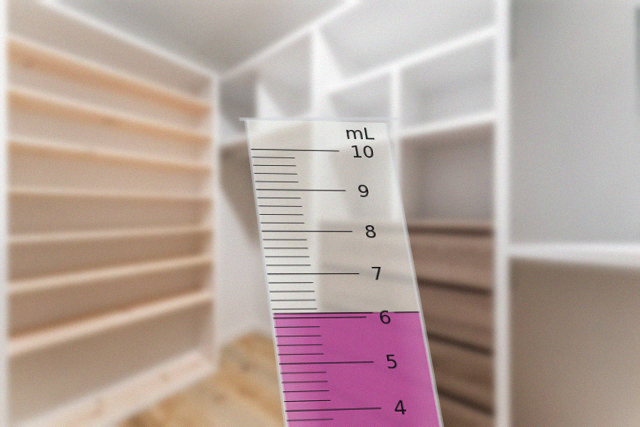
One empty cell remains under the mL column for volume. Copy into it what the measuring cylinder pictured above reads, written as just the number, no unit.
6.1
